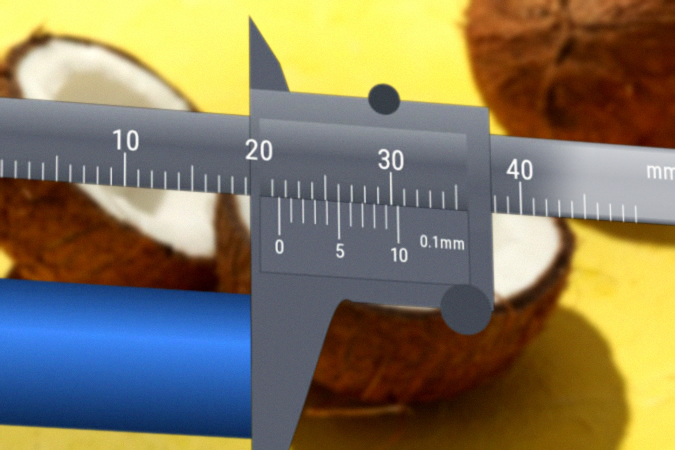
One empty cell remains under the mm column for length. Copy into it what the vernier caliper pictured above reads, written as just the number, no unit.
21.5
